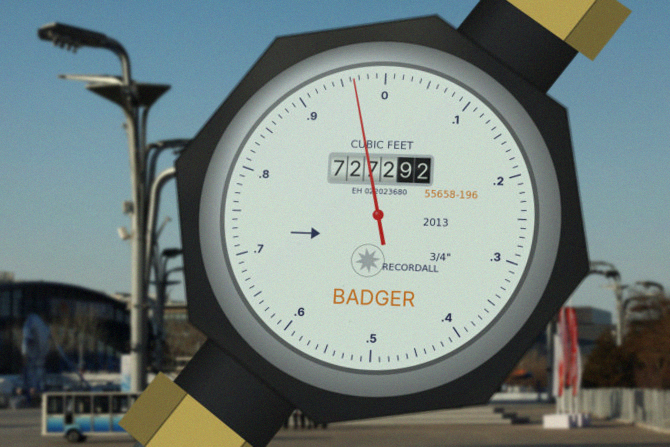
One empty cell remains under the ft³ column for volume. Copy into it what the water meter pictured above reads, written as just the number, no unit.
727291.96
